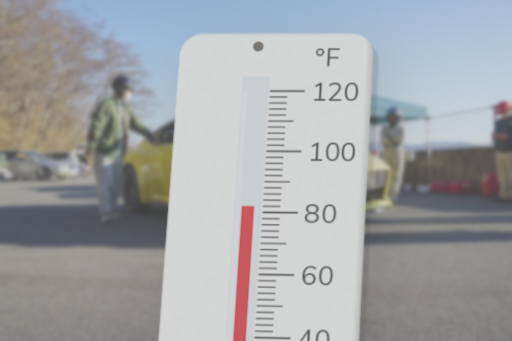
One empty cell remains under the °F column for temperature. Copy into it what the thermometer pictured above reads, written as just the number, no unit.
82
